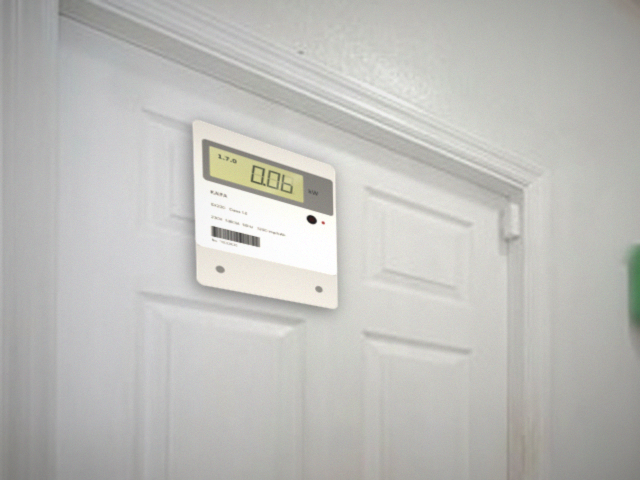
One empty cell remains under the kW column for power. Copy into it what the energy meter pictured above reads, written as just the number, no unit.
0.06
